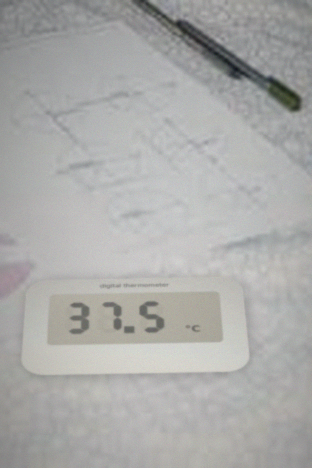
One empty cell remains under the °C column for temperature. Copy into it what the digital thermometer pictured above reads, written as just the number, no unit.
37.5
